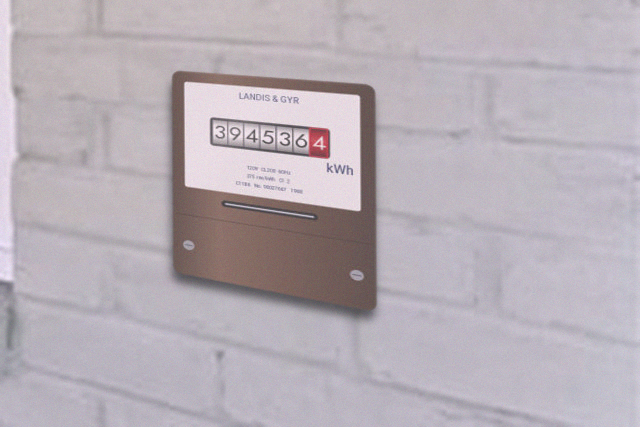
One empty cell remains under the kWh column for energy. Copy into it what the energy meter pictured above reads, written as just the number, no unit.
394536.4
